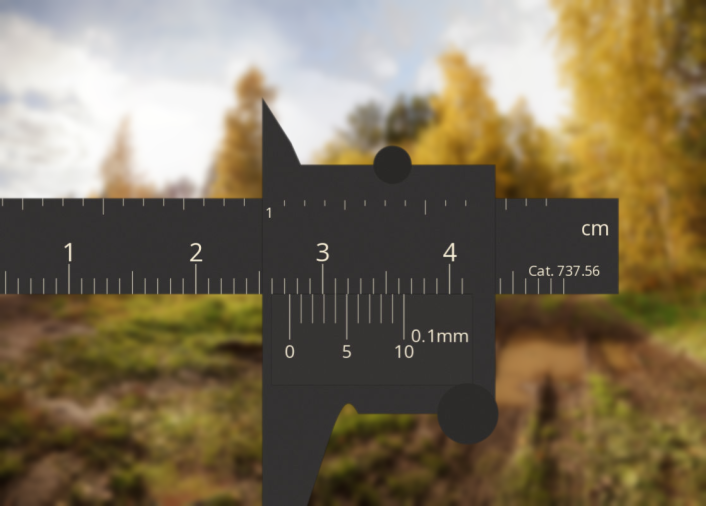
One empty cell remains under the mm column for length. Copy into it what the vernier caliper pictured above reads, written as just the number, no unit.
27.4
